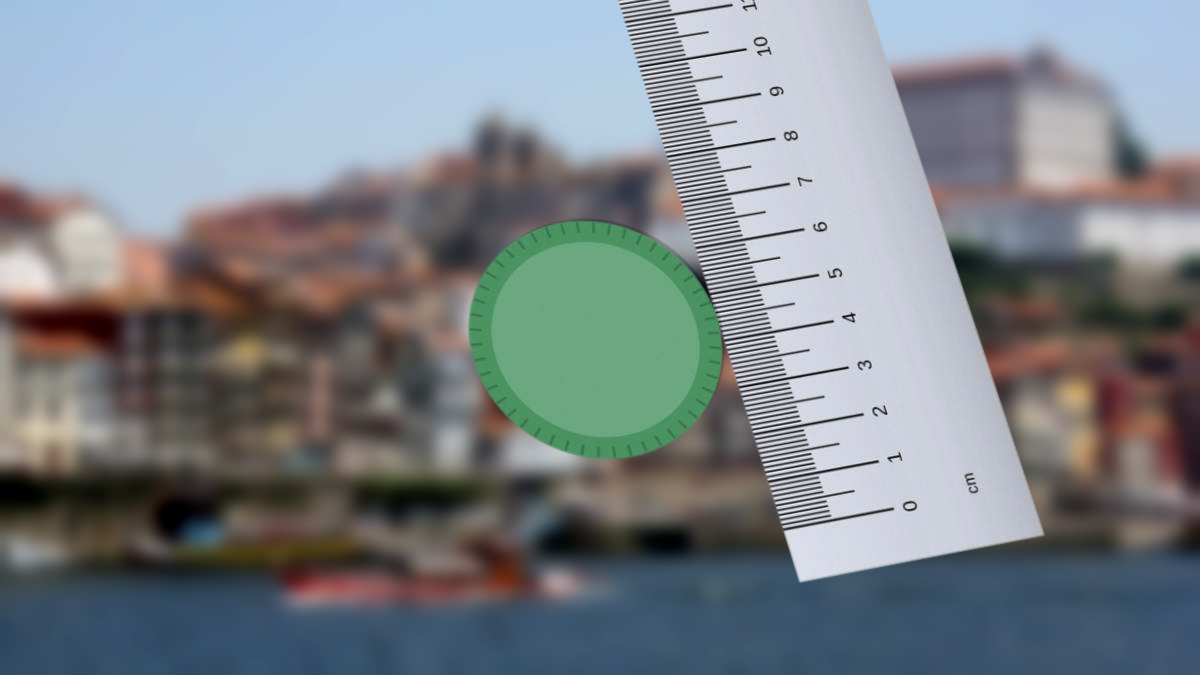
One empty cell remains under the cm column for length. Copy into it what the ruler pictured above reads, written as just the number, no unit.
5
